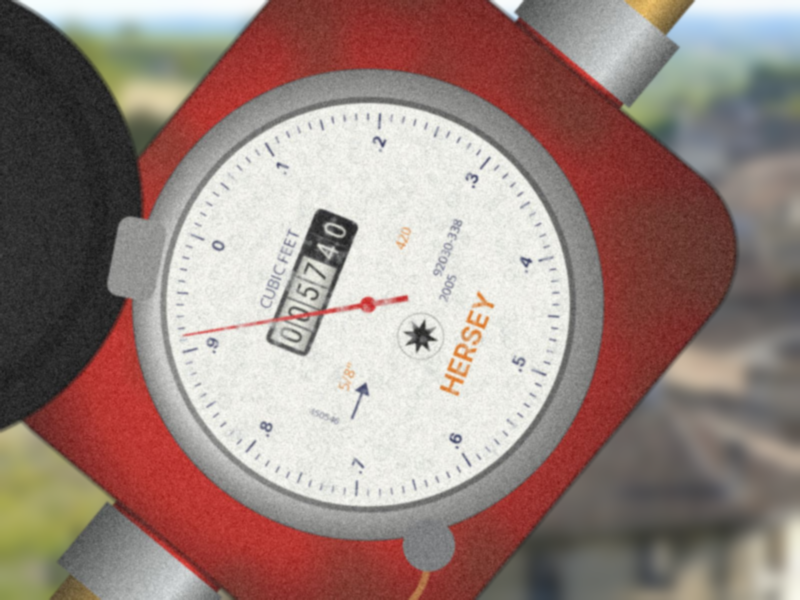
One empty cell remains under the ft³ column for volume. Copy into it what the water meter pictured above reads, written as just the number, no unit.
5739.91
